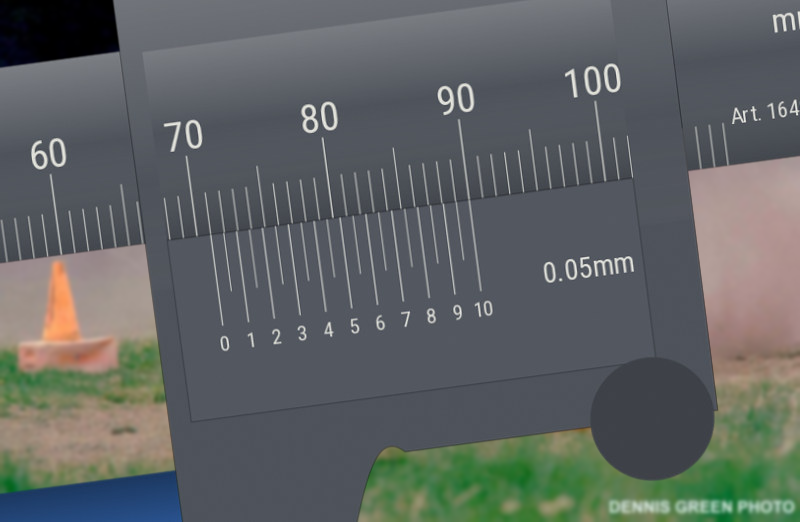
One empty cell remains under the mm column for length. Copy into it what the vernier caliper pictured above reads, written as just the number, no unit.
71.0
